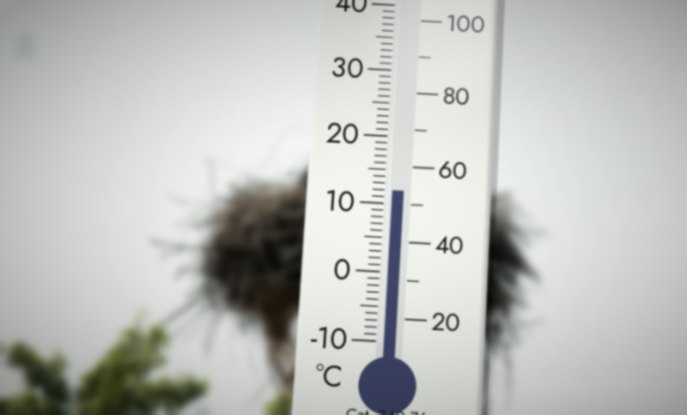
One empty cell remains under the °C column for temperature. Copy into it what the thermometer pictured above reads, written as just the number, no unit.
12
